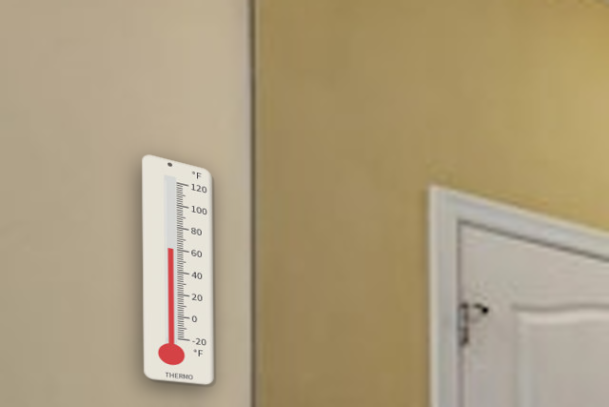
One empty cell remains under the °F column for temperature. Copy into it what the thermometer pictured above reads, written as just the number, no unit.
60
